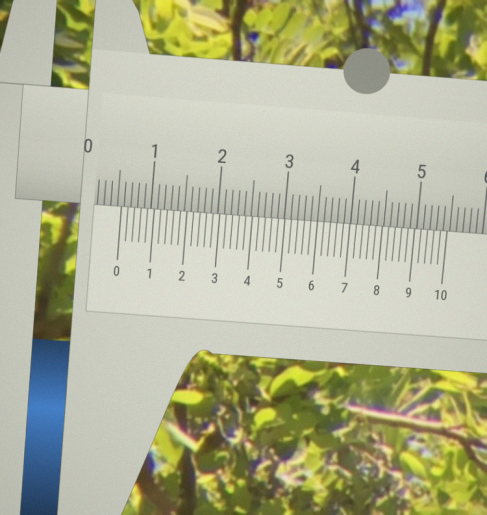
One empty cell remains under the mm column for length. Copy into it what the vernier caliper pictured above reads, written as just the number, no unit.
5.6
